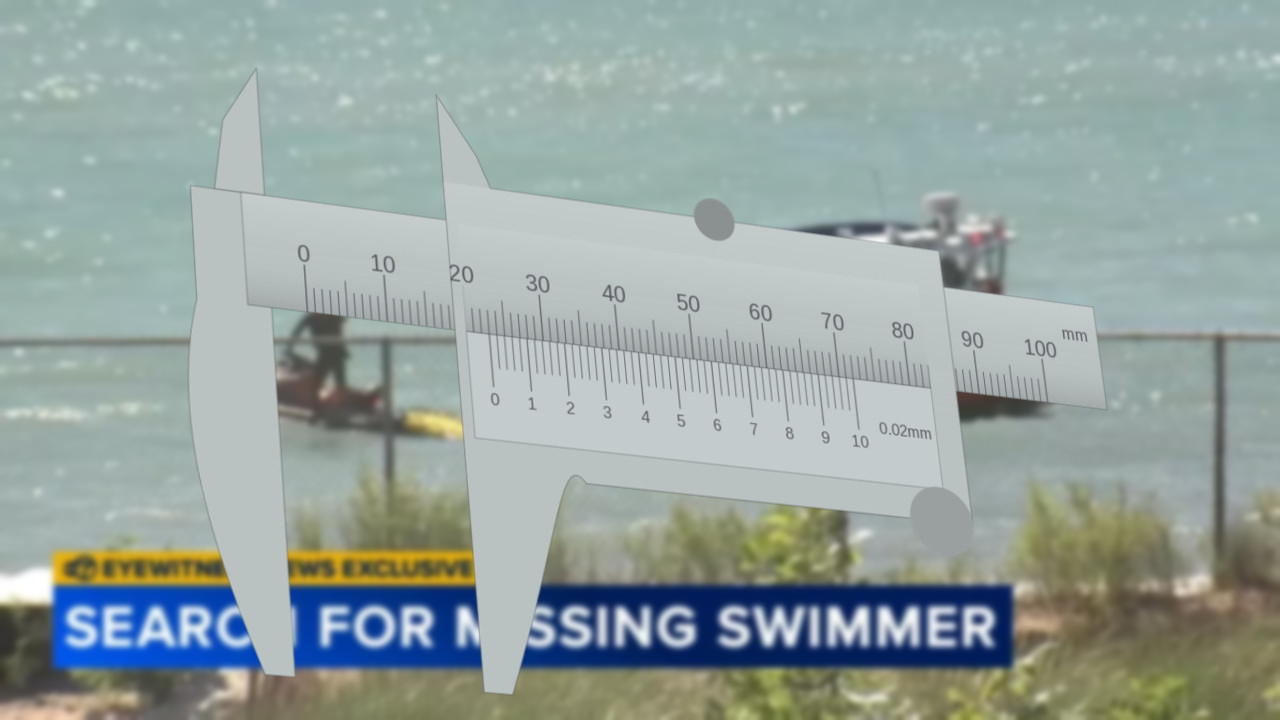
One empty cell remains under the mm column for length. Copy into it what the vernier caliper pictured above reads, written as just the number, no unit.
23.0
